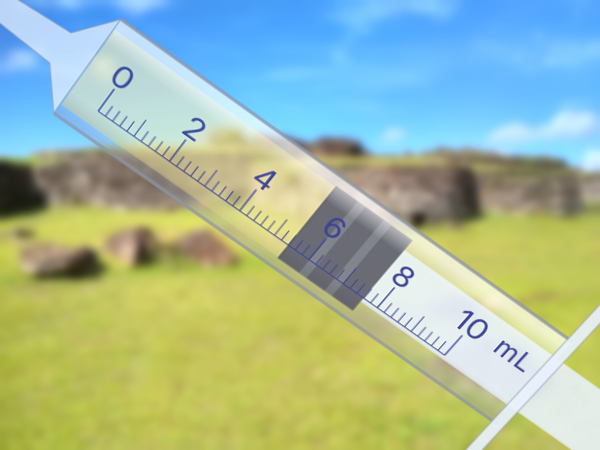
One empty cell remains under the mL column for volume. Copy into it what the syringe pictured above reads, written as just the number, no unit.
5.4
